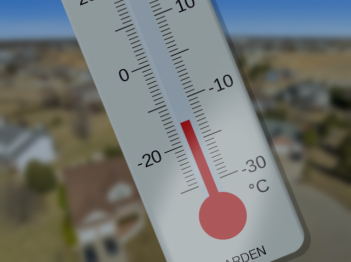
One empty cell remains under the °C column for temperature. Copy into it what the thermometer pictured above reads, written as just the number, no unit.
-15
